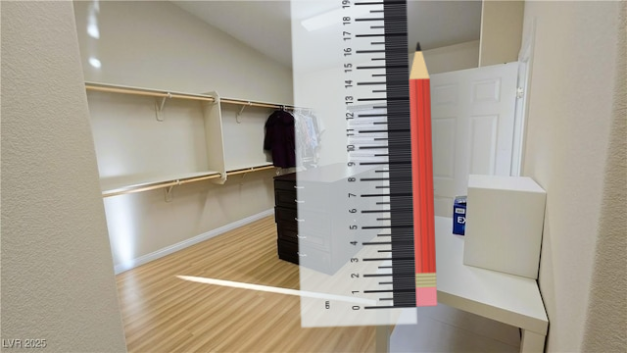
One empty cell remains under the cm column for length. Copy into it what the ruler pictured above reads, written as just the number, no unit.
16.5
